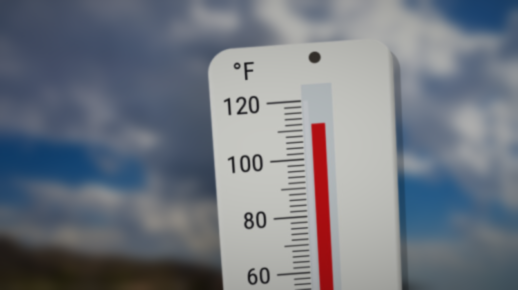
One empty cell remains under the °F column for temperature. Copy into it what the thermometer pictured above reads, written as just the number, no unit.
112
